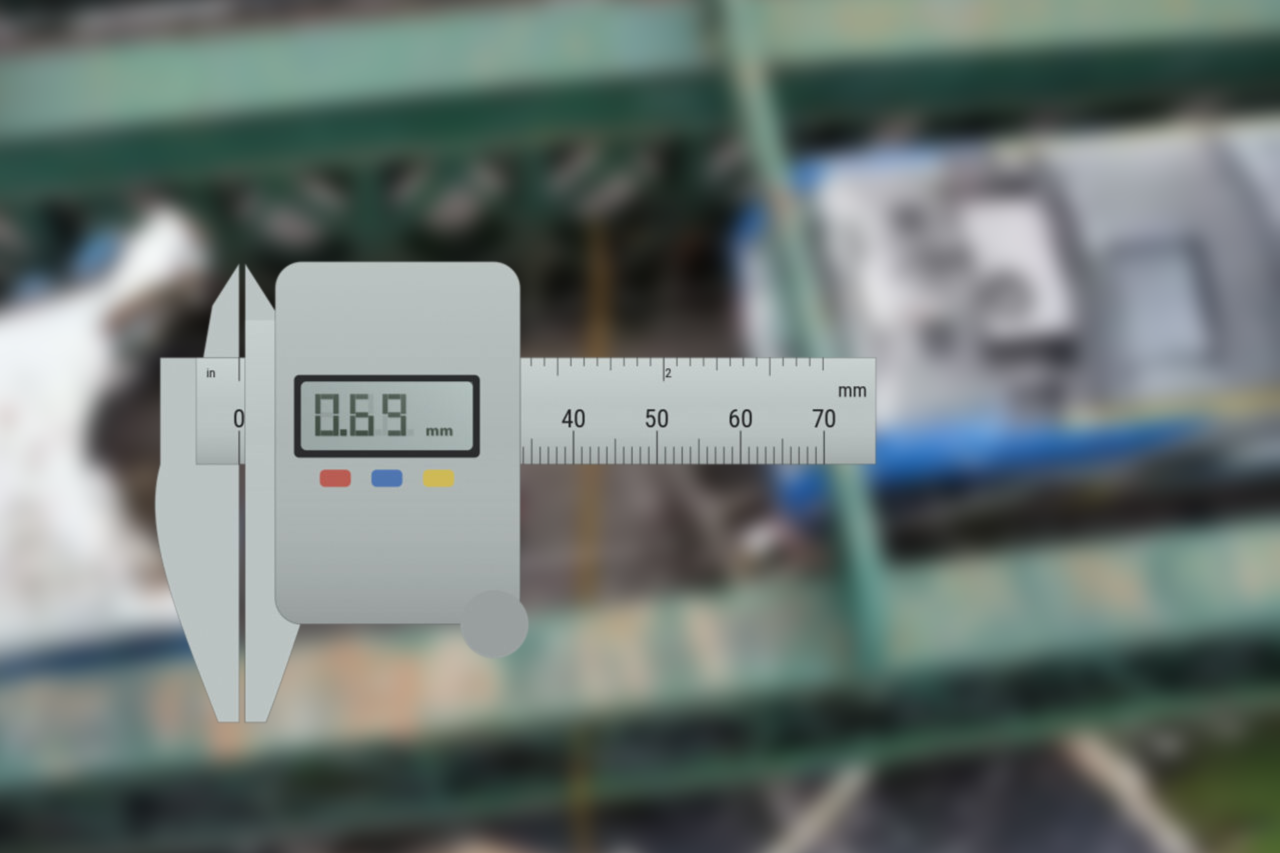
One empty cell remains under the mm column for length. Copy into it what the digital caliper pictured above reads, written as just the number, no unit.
0.69
